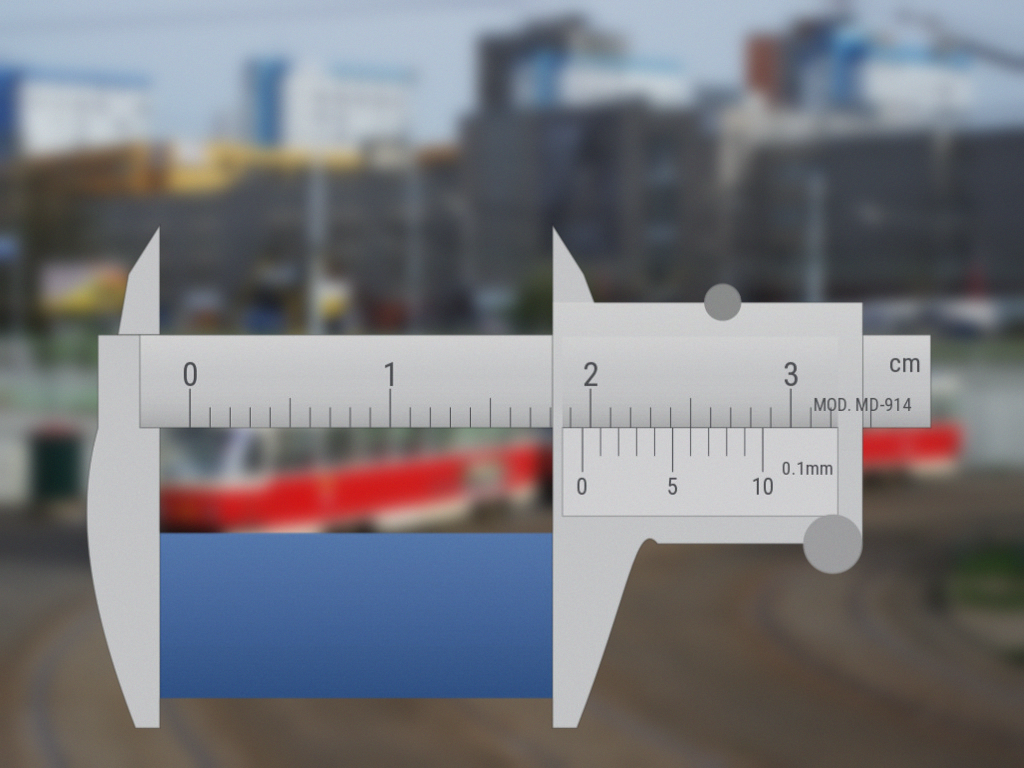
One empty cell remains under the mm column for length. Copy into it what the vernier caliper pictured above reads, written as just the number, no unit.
19.6
